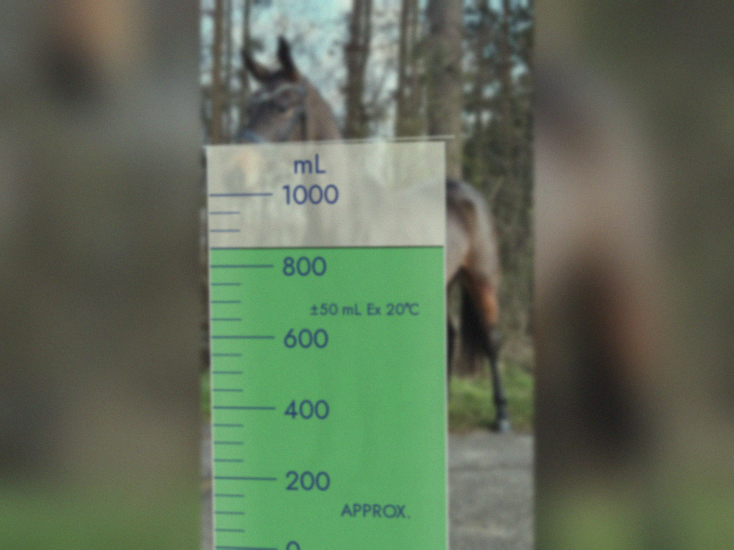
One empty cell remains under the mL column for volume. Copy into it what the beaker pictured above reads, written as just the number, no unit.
850
